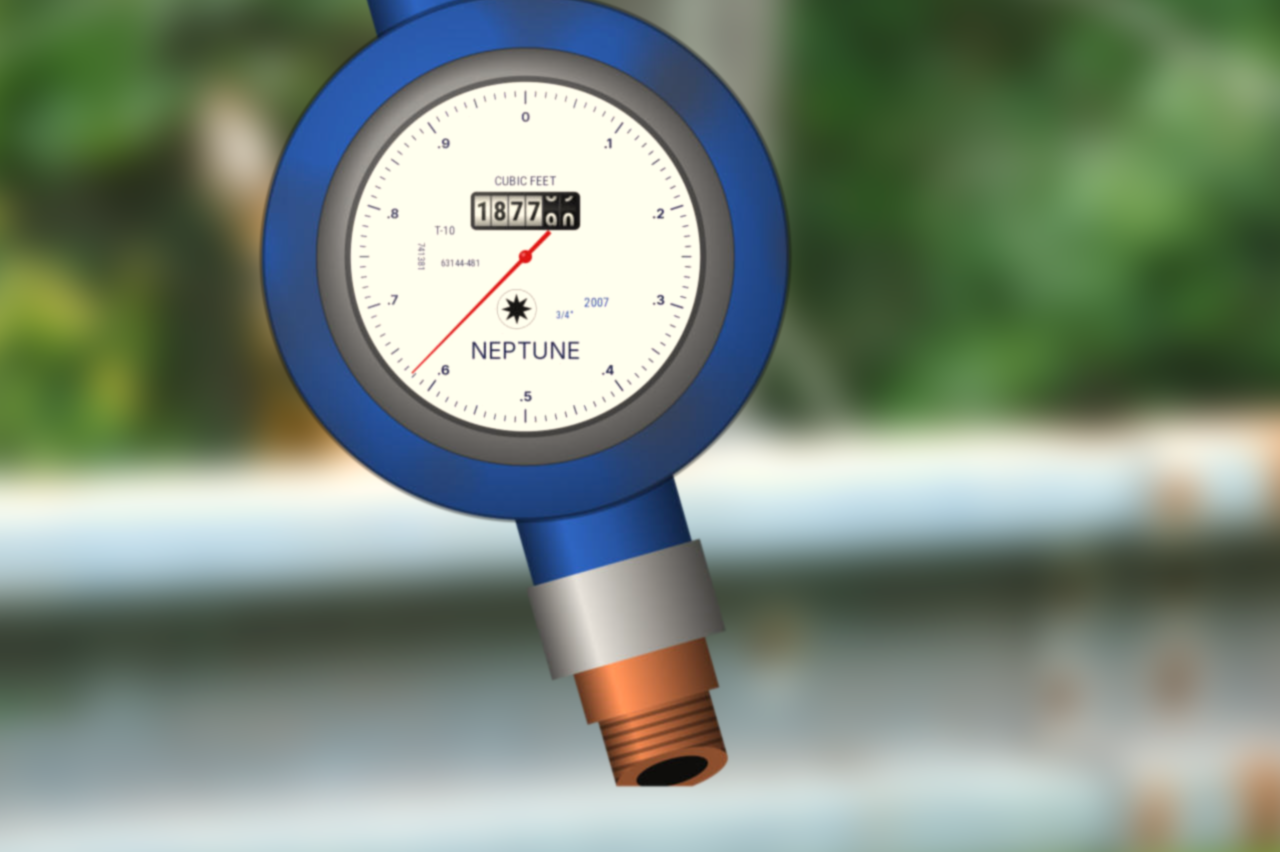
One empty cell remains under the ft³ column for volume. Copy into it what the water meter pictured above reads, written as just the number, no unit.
187789.62
